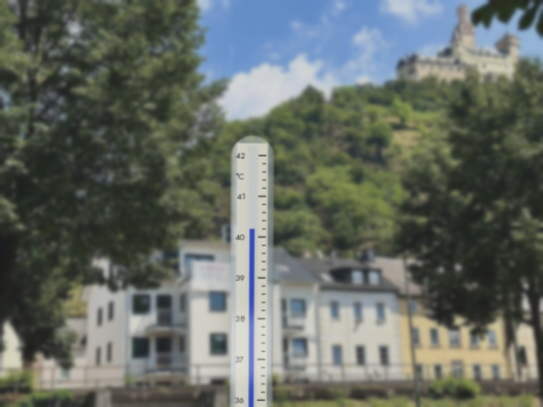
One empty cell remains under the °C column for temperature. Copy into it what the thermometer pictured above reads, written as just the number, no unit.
40.2
